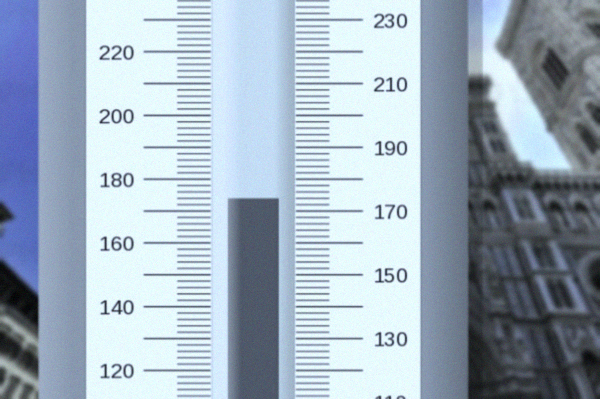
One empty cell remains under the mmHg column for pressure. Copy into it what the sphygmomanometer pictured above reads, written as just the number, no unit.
174
